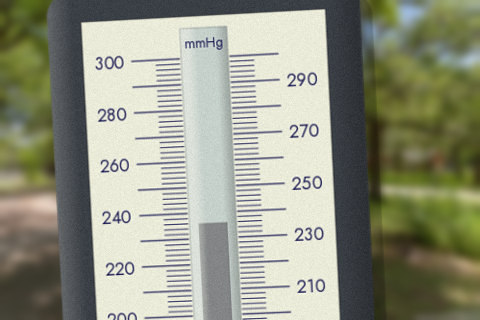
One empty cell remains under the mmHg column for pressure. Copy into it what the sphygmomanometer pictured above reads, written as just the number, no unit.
236
